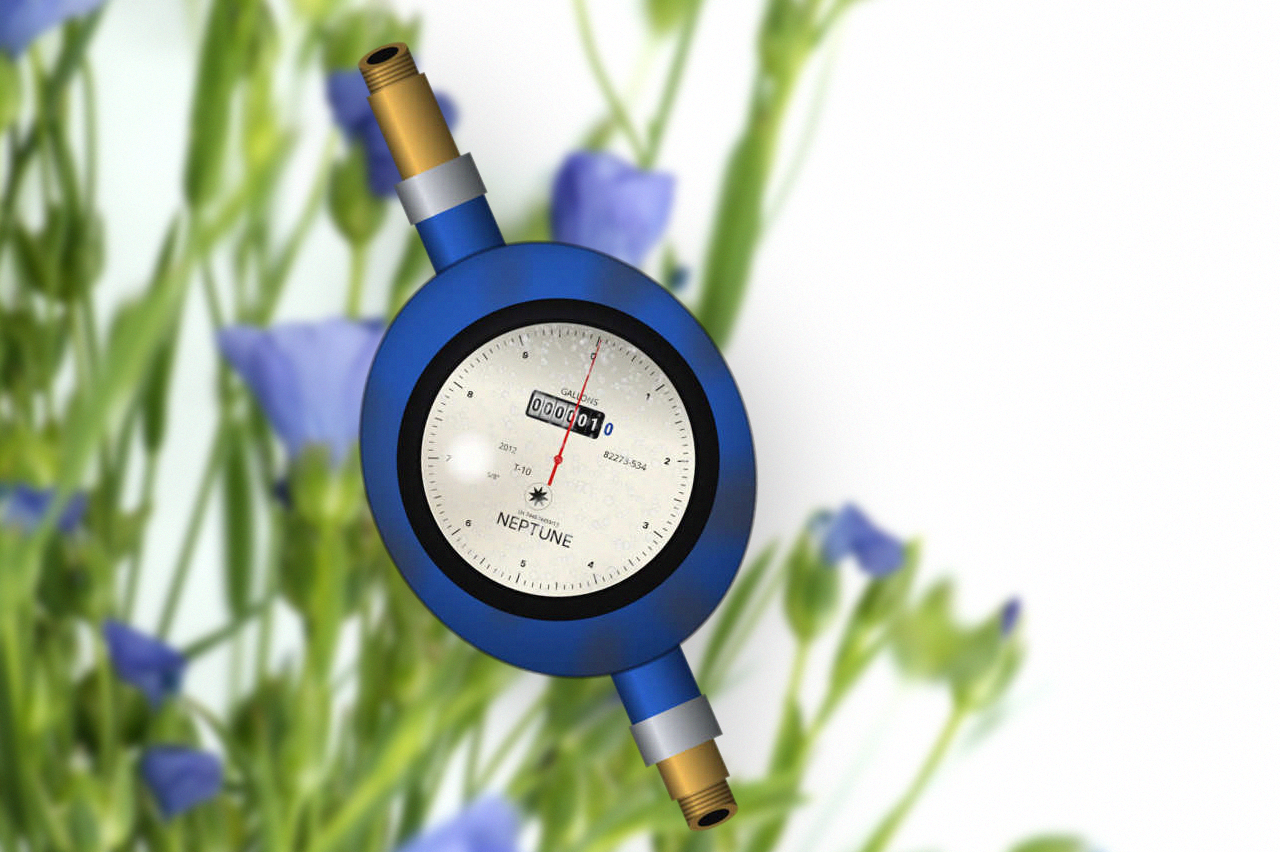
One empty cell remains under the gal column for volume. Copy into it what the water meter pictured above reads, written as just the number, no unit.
10.0
